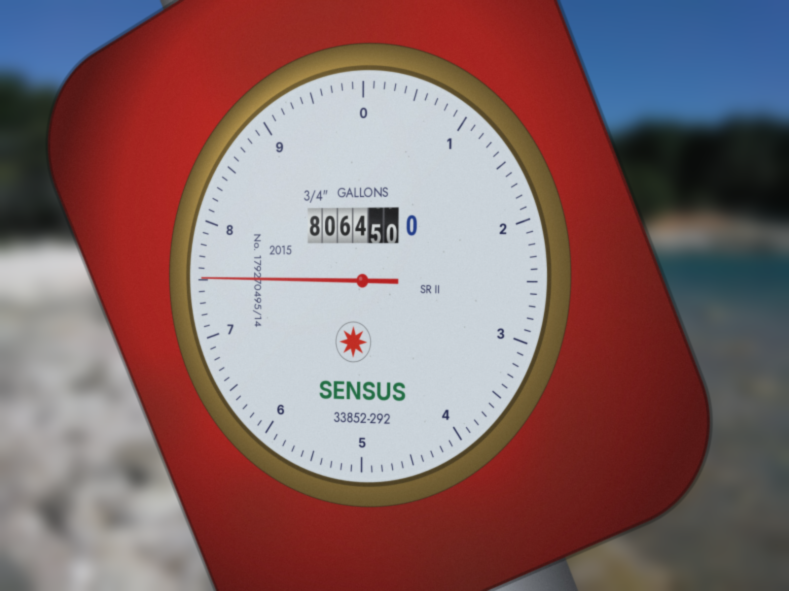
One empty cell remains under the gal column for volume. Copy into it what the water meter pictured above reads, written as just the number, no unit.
8064497.5
